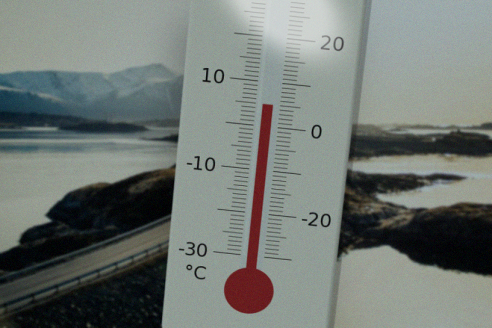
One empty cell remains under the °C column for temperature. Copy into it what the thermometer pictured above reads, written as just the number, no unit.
5
